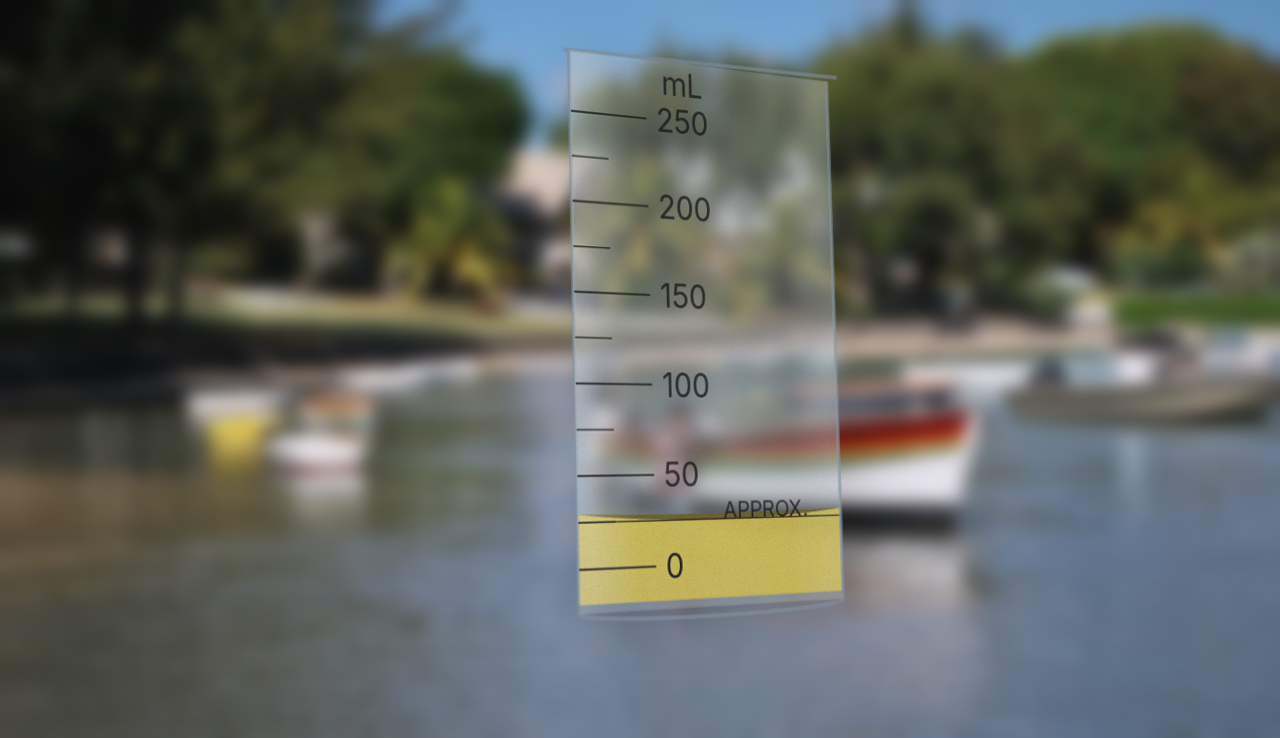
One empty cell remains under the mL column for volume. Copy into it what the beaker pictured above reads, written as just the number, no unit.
25
